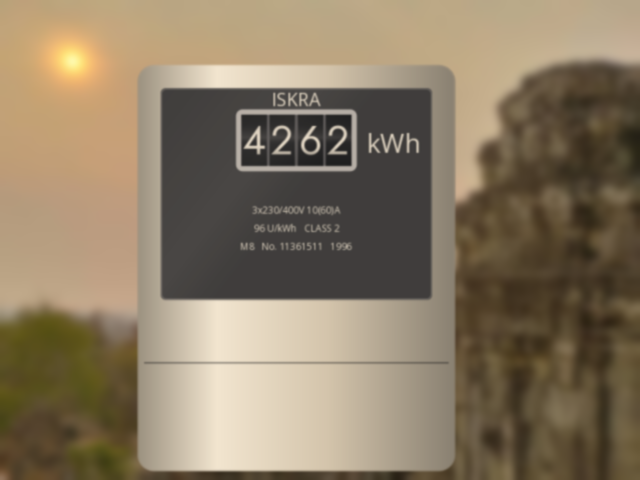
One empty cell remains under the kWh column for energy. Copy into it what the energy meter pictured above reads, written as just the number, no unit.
4262
